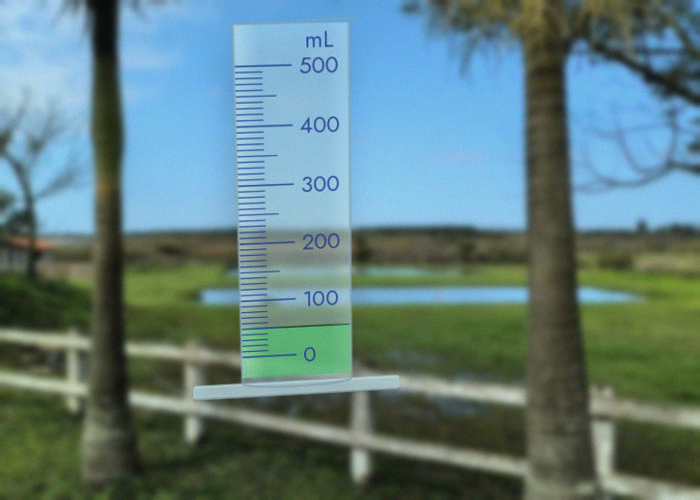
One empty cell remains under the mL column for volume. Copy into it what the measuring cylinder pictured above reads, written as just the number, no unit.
50
